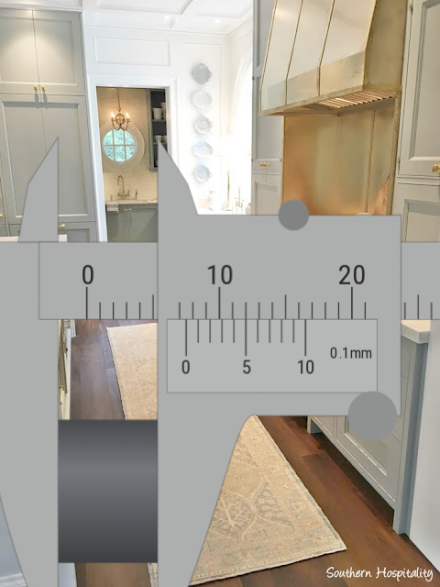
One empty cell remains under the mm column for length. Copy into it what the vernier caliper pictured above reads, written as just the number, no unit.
7.5
